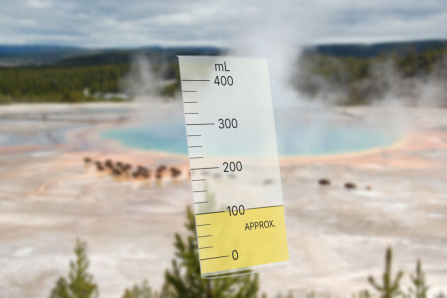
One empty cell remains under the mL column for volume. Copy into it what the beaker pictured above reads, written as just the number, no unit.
100
